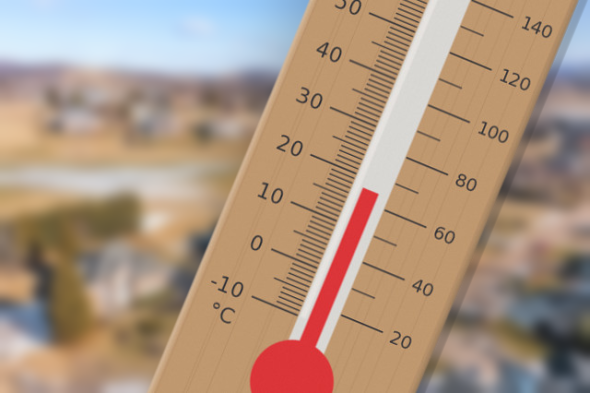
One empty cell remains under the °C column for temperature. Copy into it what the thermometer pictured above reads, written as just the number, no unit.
18
